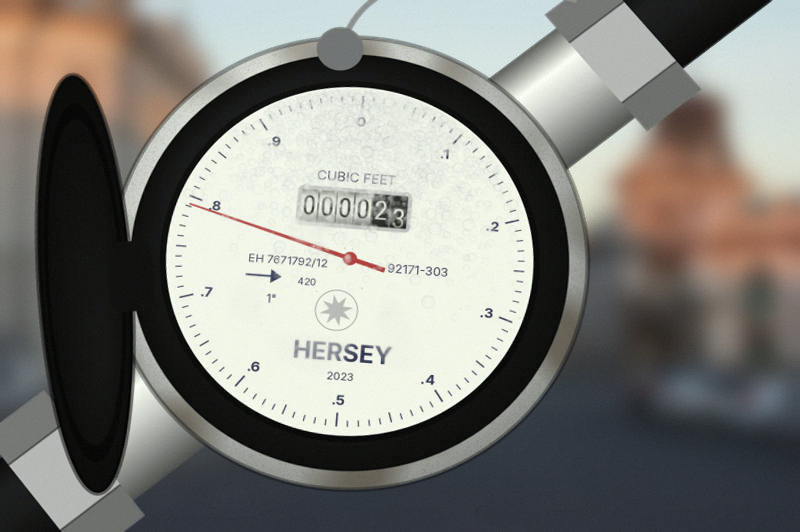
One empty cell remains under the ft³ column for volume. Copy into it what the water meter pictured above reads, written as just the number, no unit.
22.79
